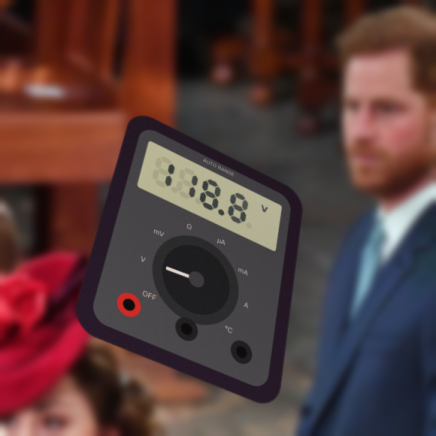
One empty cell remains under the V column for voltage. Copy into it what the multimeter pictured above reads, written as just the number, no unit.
118.8
